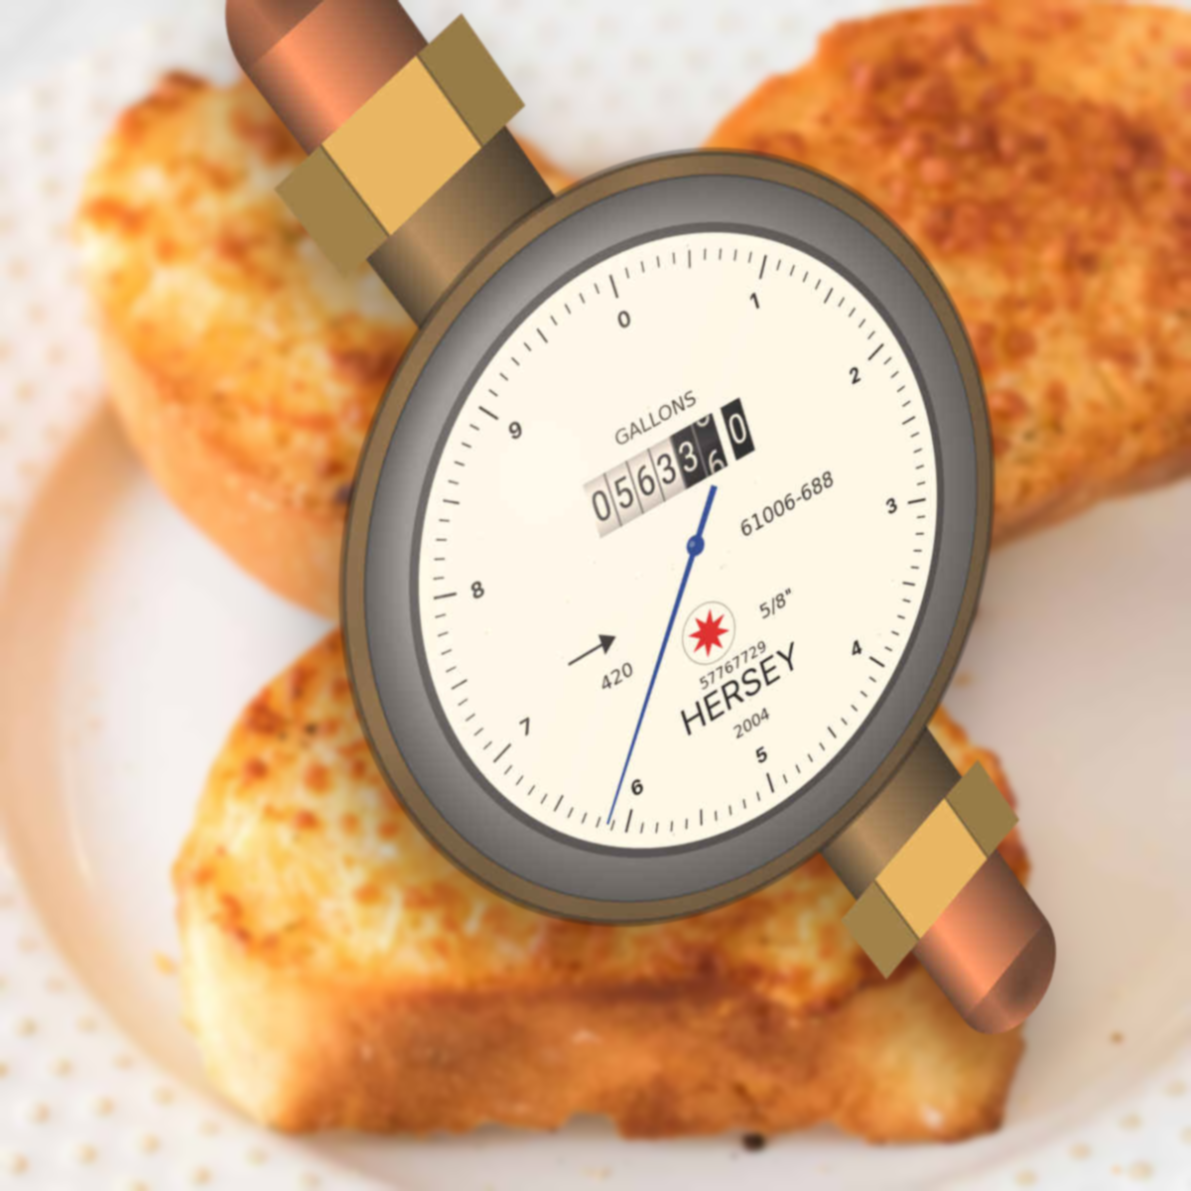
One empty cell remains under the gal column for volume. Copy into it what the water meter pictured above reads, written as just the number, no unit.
563356.1
